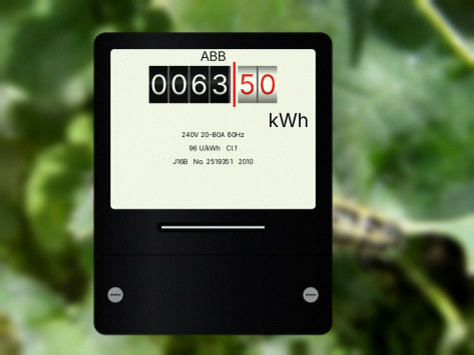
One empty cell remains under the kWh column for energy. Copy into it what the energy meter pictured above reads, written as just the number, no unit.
63.50
